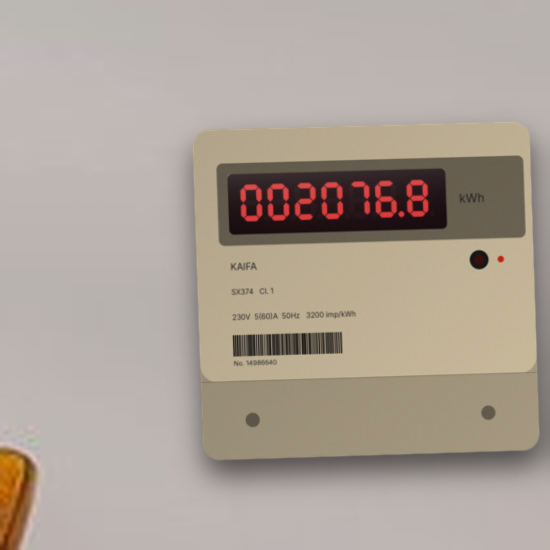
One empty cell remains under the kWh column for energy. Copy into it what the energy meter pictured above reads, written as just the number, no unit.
2076.8
